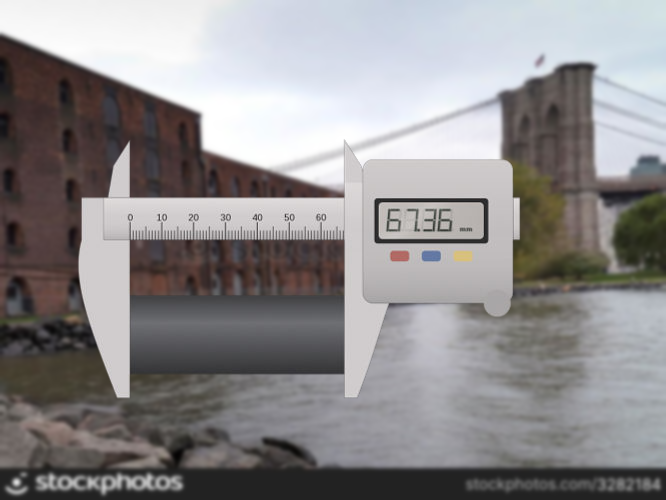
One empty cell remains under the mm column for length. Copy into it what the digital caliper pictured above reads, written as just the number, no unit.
67.36
